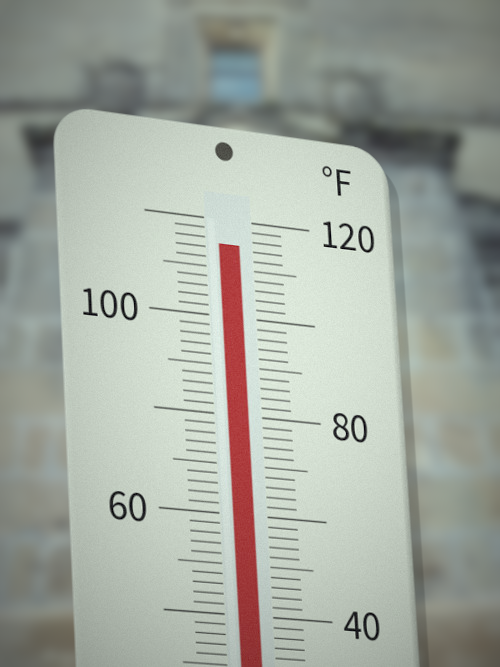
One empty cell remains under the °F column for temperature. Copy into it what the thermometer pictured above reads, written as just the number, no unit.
115
